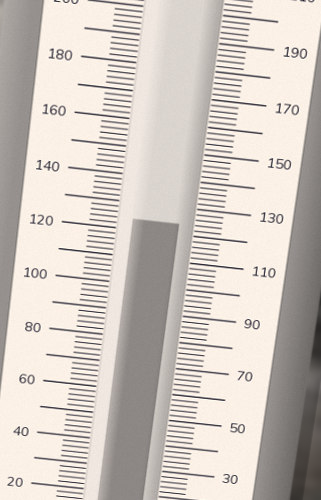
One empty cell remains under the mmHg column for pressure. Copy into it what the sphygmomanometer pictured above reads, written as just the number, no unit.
124
